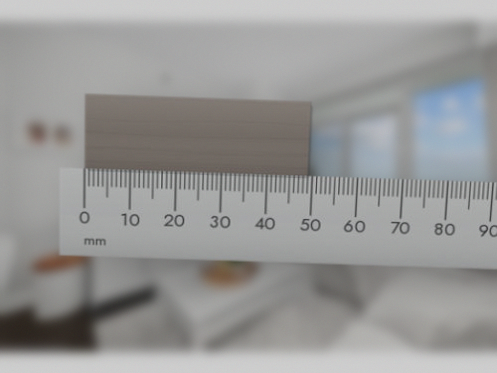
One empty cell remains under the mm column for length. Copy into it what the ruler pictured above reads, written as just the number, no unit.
49
